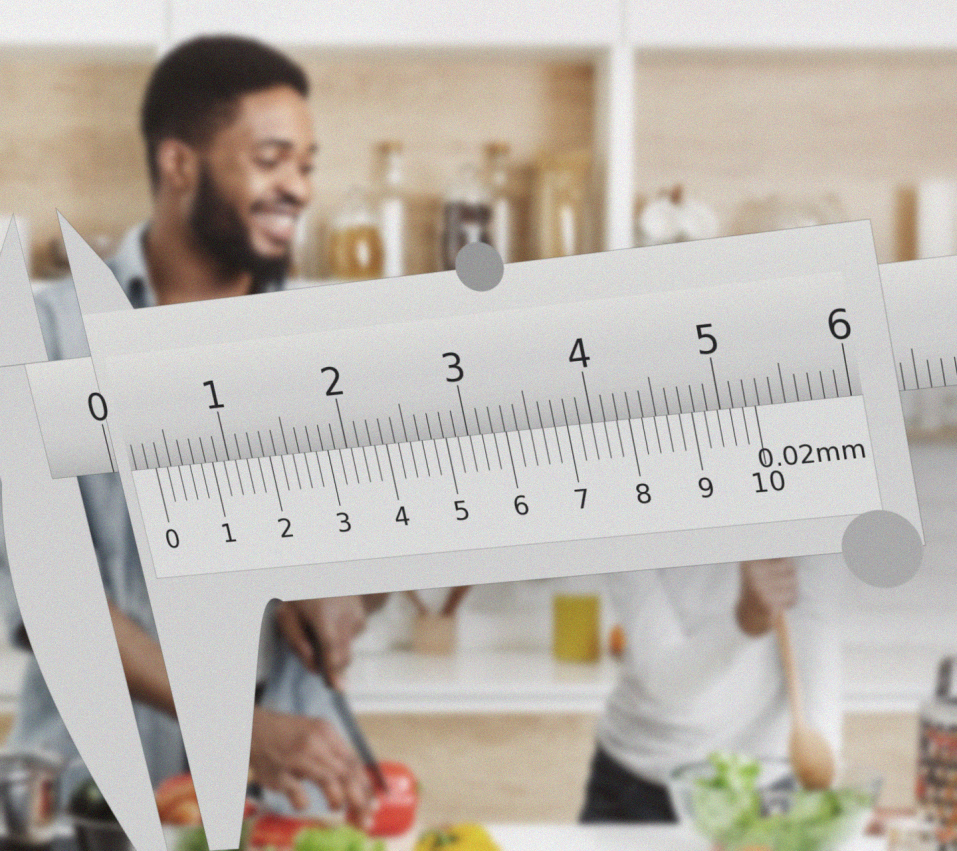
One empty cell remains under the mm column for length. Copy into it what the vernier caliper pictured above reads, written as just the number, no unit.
3.7
